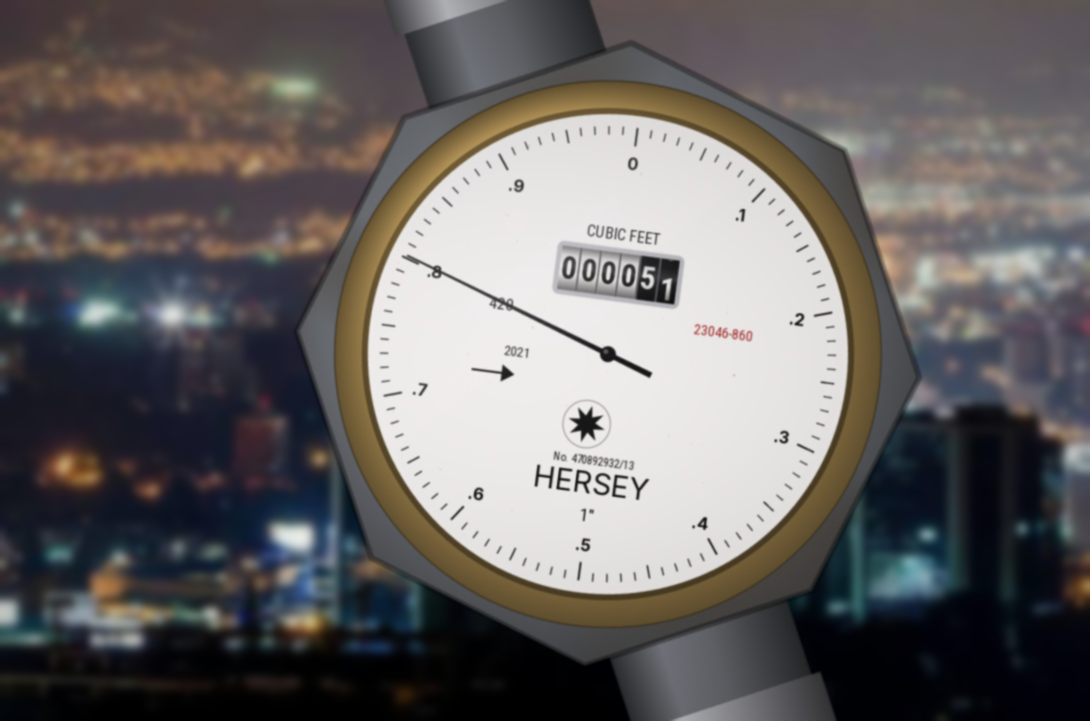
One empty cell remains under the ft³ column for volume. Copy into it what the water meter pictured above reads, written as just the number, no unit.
50.80
